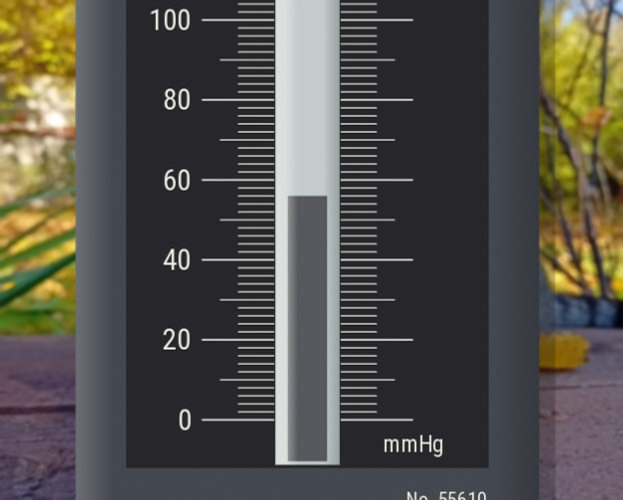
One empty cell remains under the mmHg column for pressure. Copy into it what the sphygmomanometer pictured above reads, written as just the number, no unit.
56
